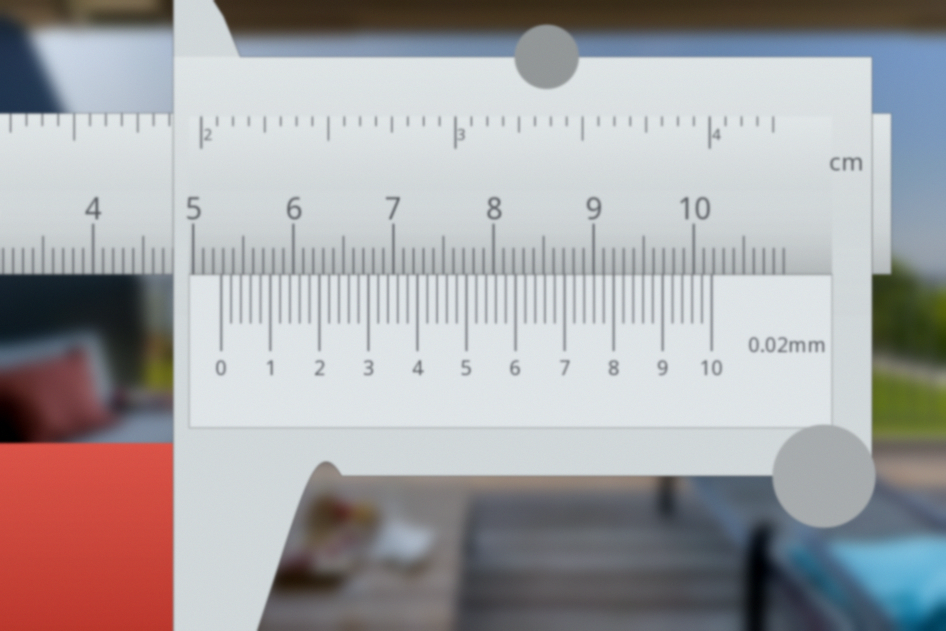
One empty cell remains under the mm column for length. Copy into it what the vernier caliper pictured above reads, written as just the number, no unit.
52.8
